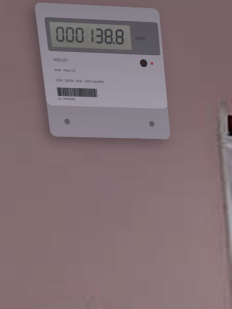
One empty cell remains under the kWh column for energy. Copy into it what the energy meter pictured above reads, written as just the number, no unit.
138.8
